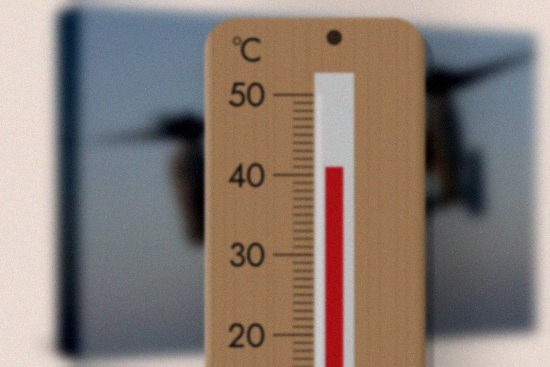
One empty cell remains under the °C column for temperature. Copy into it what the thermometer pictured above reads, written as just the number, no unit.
41
